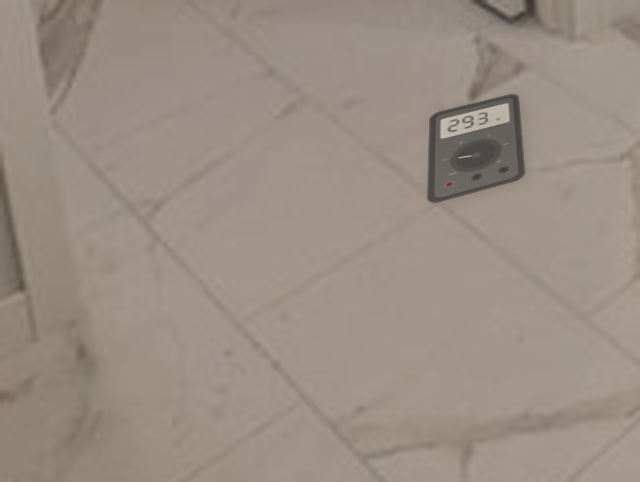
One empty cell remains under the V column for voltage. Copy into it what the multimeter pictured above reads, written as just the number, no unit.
293
